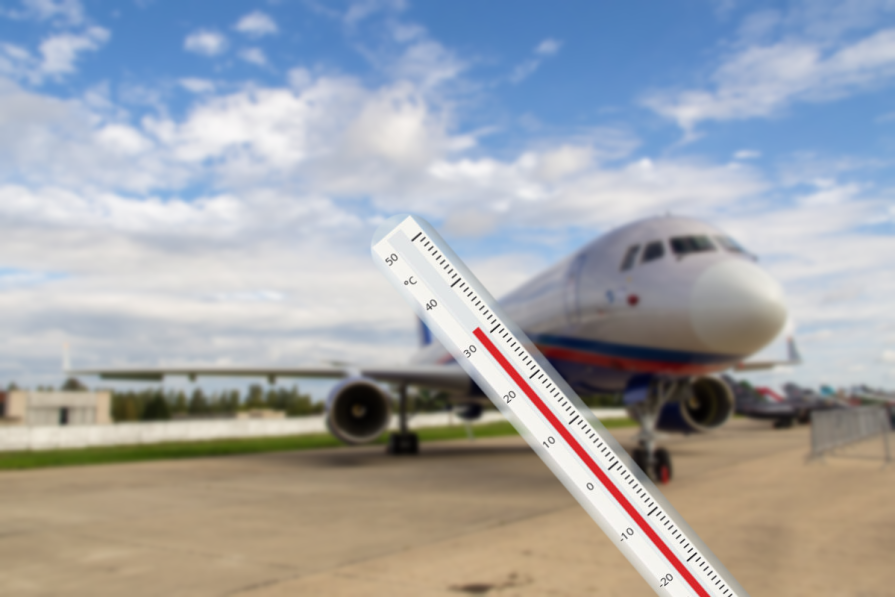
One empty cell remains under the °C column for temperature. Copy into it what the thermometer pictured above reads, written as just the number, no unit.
32
